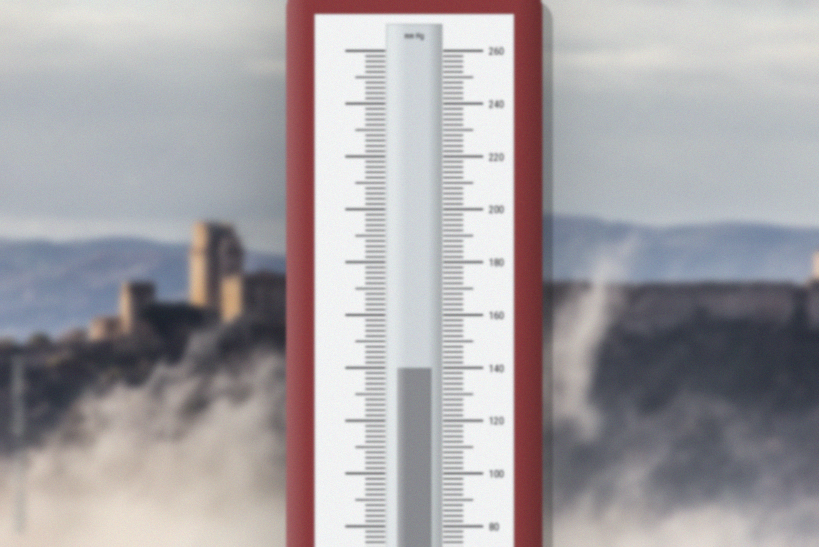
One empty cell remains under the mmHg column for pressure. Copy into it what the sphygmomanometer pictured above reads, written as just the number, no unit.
140
